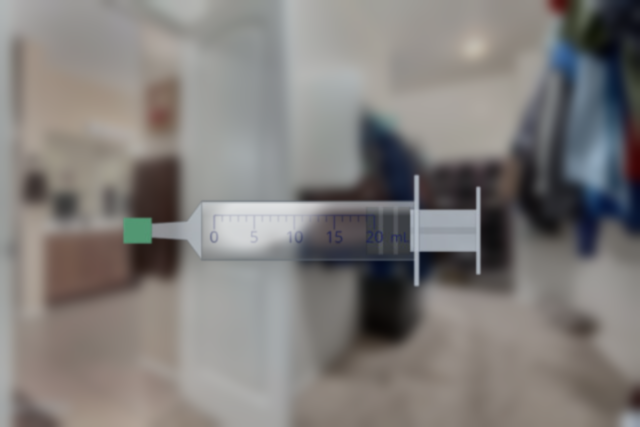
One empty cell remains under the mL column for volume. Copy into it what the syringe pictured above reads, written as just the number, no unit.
19
